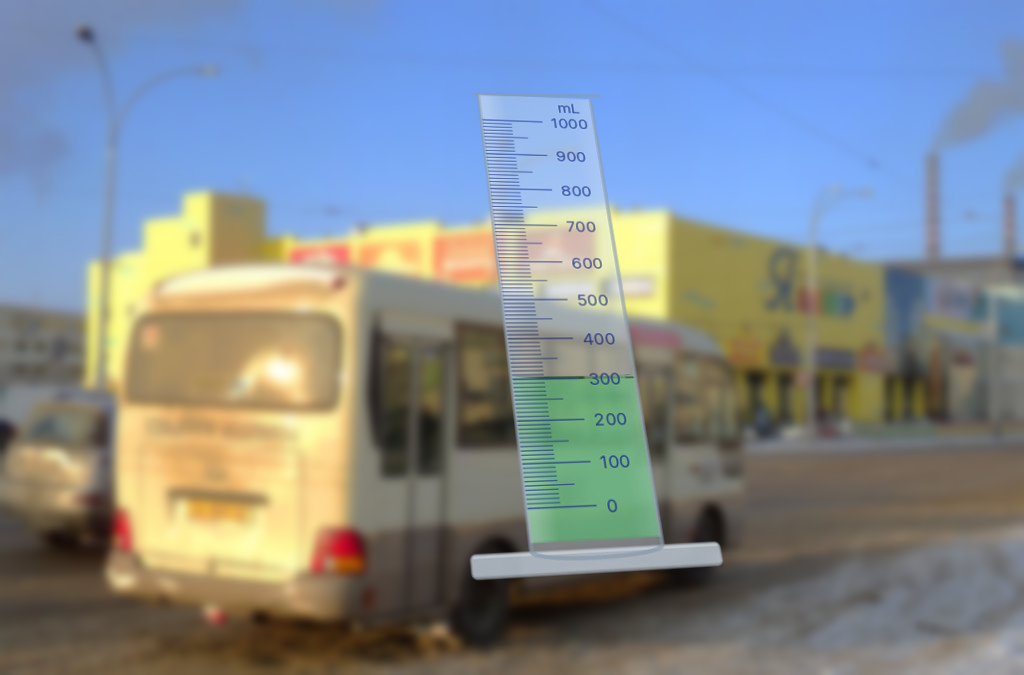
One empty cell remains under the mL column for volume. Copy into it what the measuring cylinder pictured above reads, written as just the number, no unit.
300
